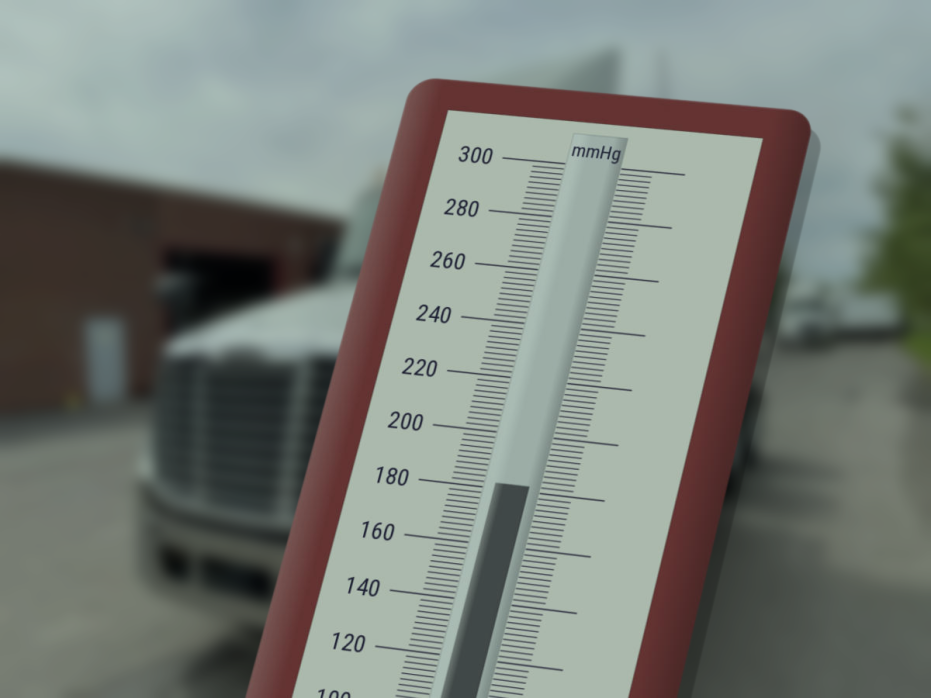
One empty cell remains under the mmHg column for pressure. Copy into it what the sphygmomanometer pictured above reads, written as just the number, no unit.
182
